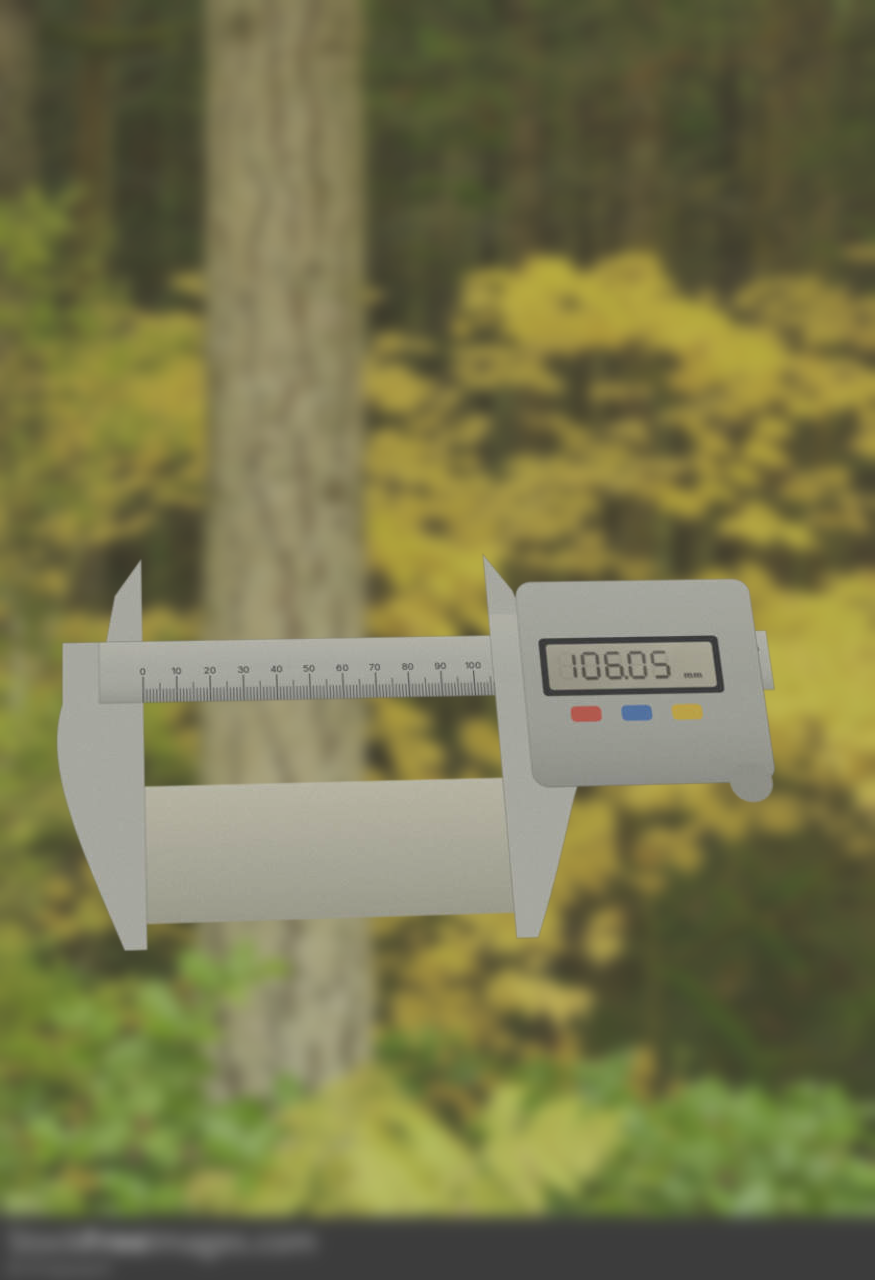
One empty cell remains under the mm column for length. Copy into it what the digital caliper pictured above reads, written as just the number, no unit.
106.05
